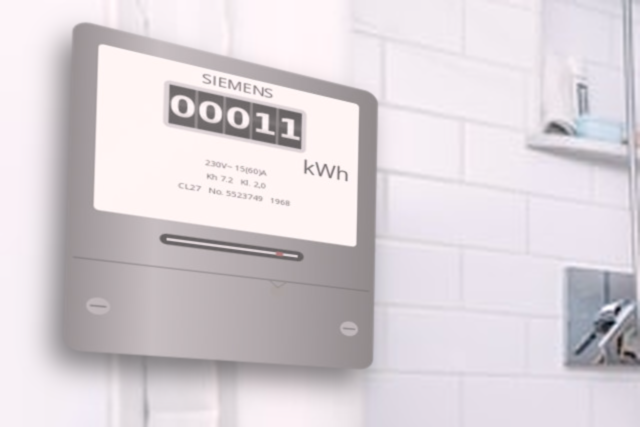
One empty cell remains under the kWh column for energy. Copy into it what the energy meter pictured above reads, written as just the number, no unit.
11
